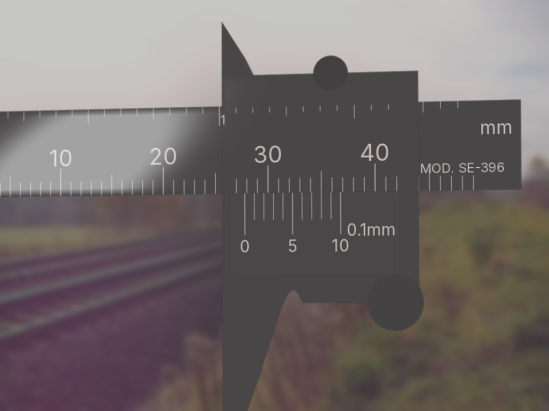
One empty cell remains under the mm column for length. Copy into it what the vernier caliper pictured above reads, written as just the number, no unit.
27.8
